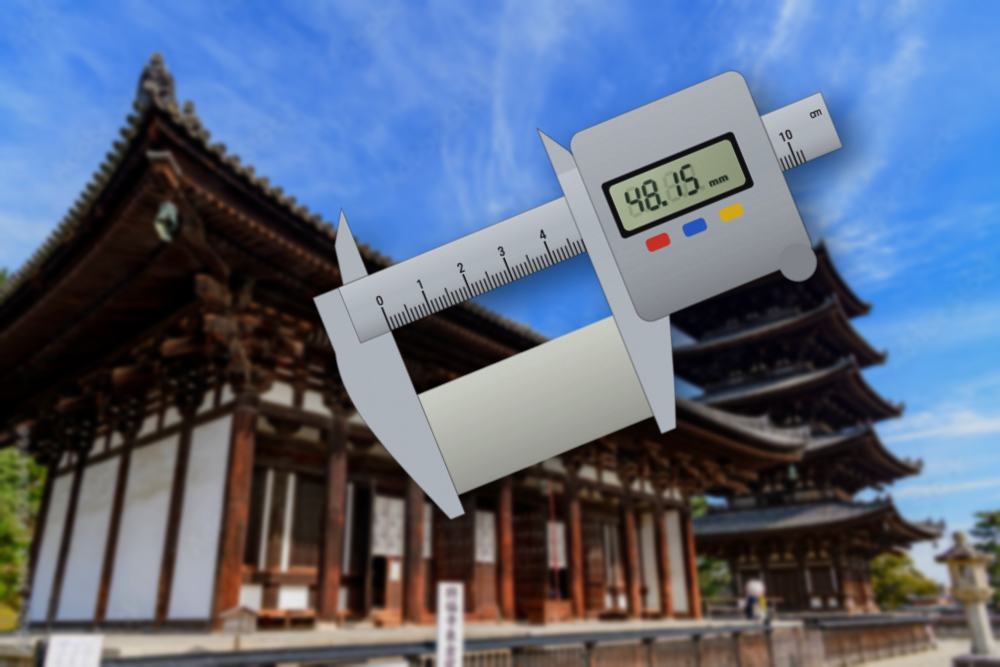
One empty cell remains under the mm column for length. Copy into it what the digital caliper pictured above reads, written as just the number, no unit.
48.15
